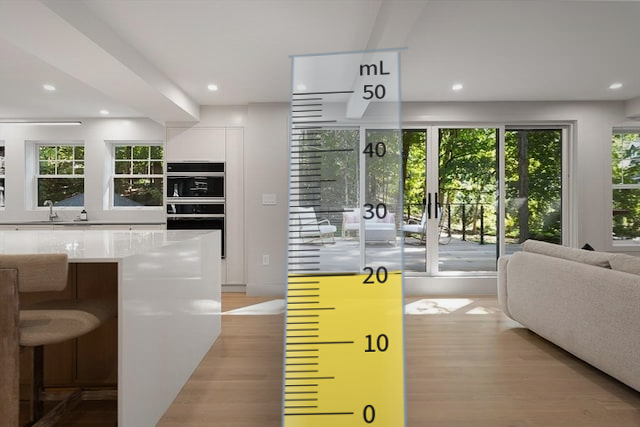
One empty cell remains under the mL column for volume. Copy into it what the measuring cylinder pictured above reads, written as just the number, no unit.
20
